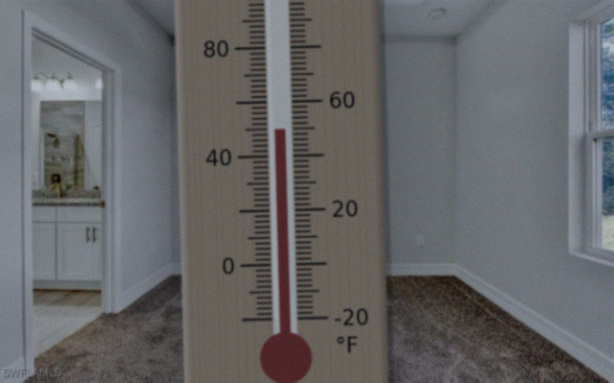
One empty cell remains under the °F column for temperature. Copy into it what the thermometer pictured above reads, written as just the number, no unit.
50
